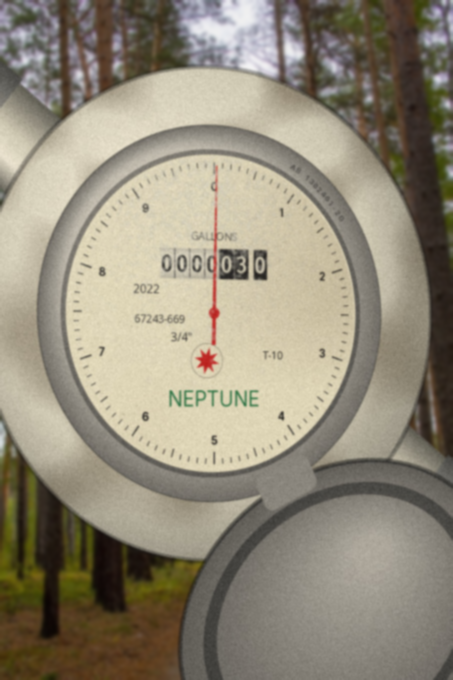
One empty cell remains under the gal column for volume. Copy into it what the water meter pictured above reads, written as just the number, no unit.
30.0
